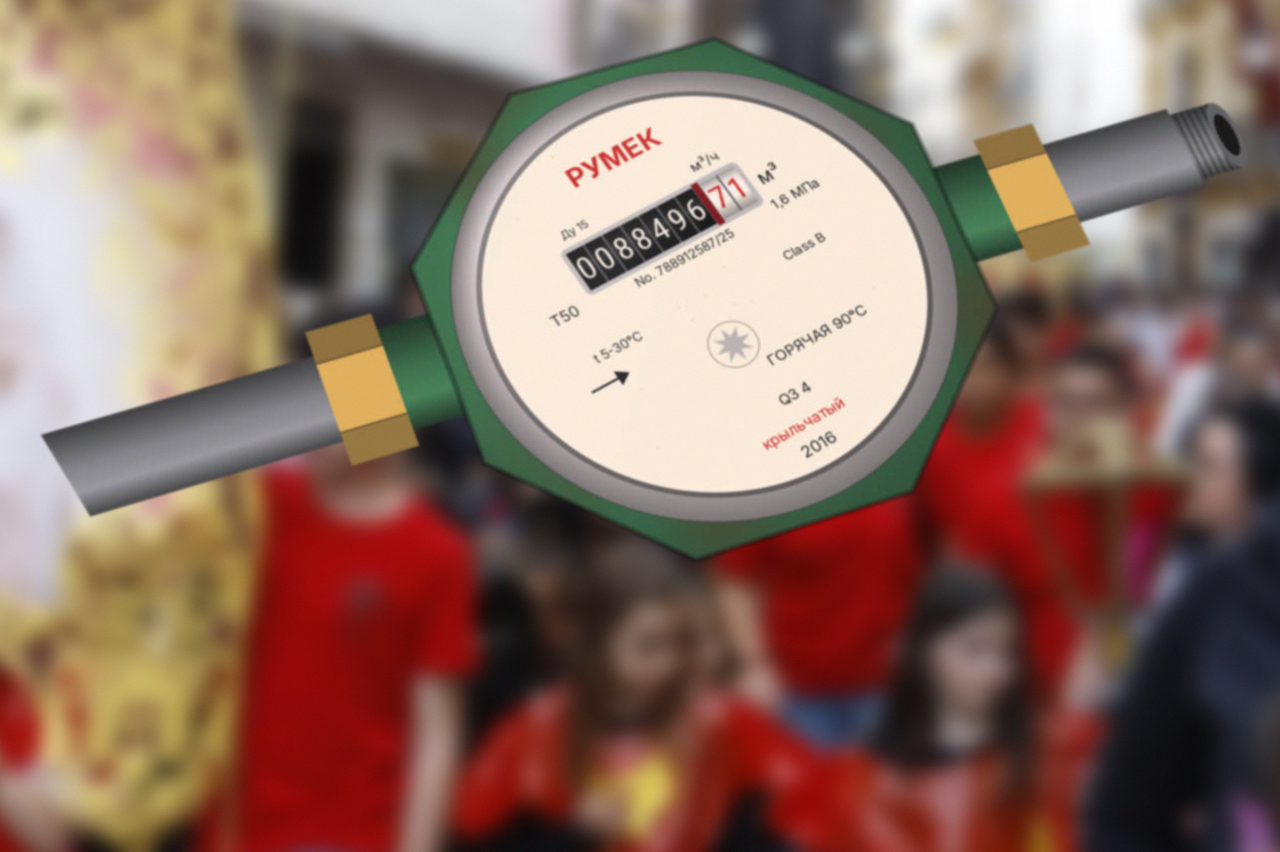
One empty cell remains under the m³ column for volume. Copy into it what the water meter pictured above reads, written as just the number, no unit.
88496.71
